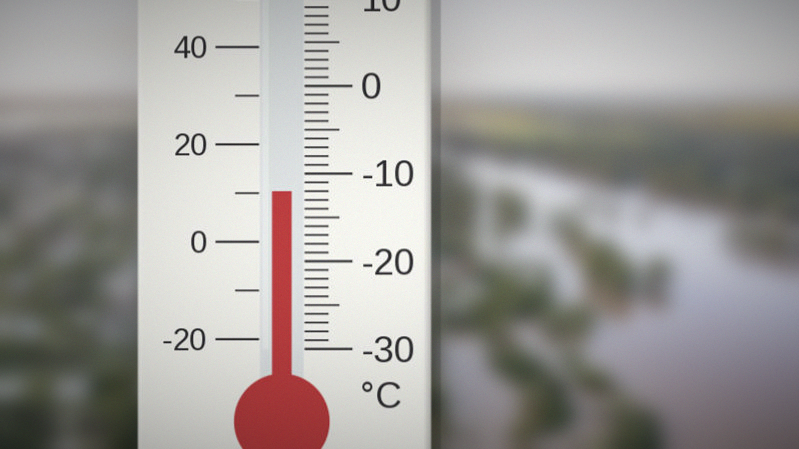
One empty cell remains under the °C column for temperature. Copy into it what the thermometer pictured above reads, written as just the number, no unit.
-12
